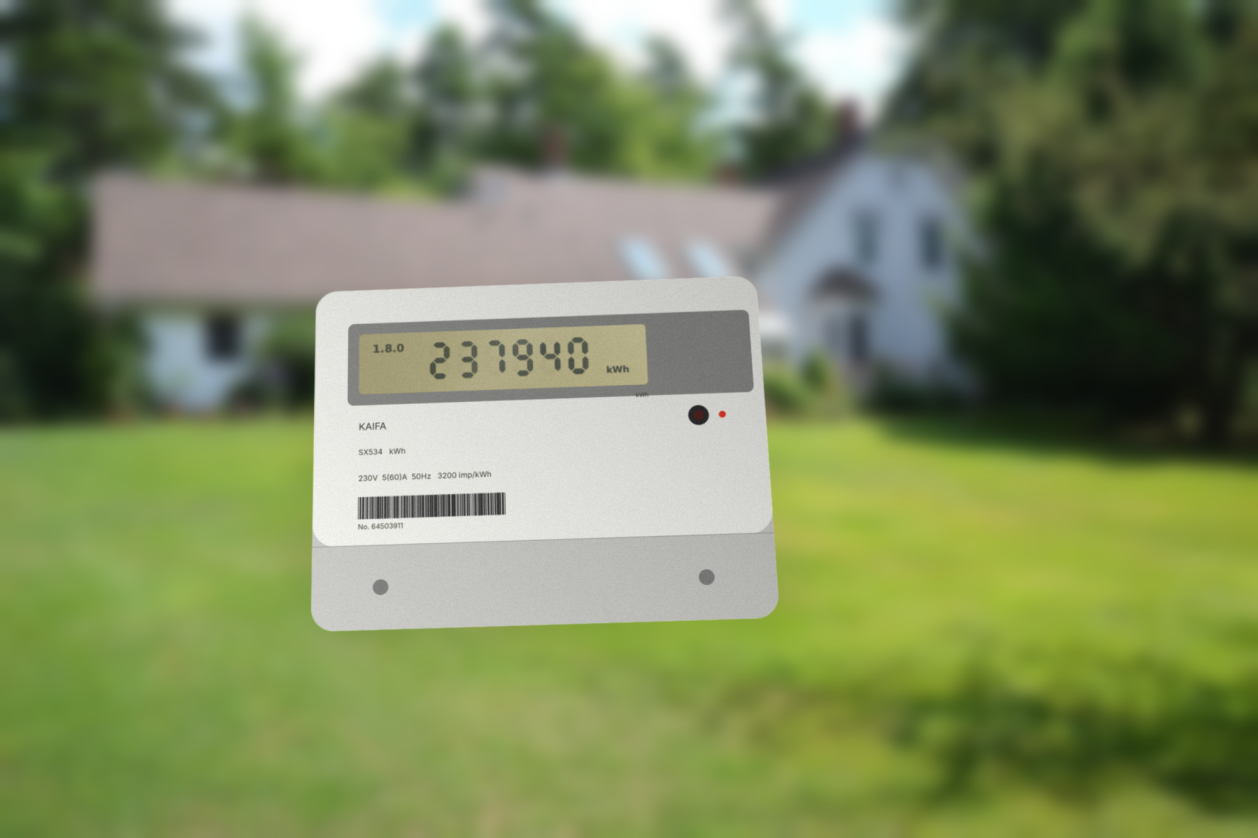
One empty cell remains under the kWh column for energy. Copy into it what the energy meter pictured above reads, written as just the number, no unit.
237940
